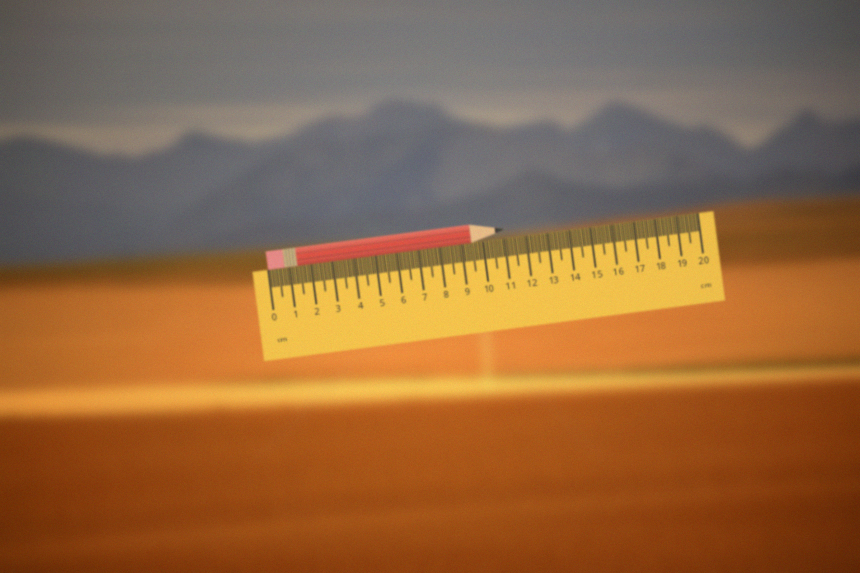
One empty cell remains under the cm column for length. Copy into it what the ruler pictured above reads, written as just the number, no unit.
11
